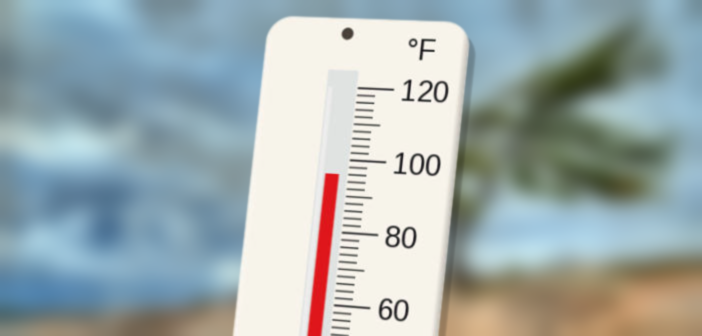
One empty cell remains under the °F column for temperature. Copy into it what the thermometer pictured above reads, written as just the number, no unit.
96
